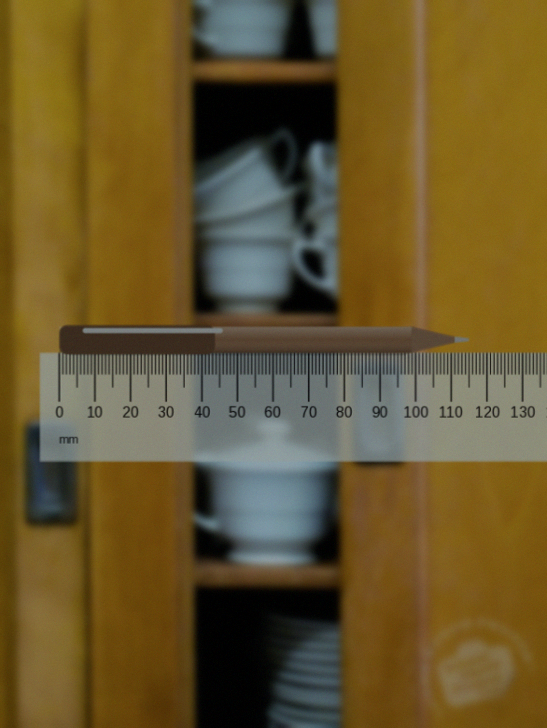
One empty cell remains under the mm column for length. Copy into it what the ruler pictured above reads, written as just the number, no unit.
115
